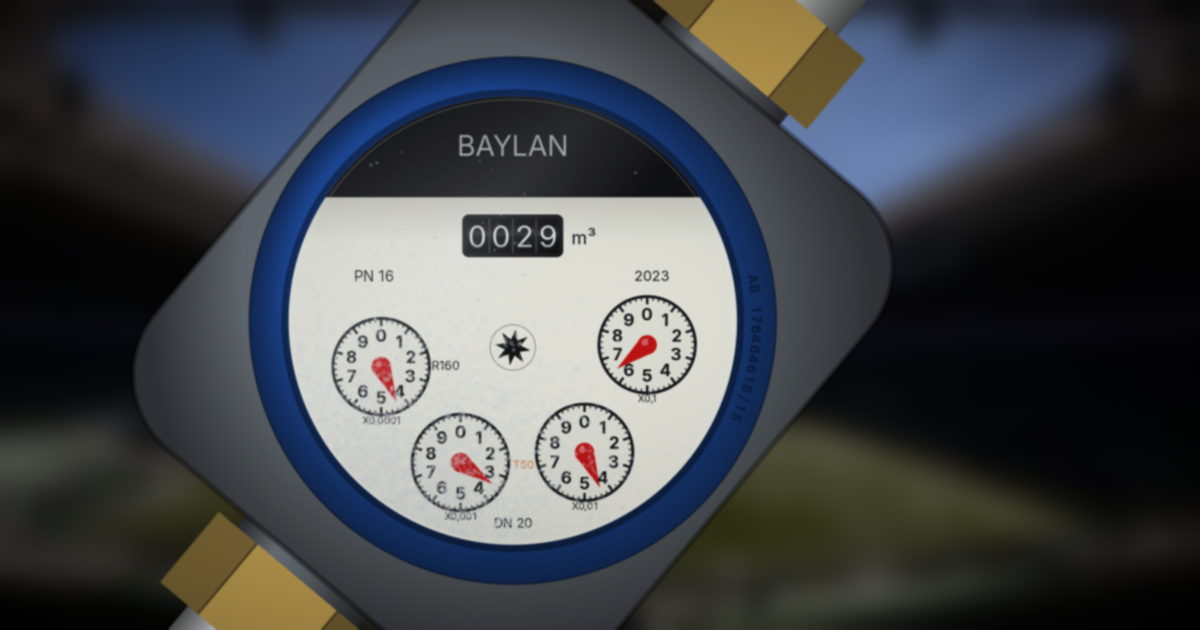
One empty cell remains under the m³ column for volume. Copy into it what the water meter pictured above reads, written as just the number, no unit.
29.6434
